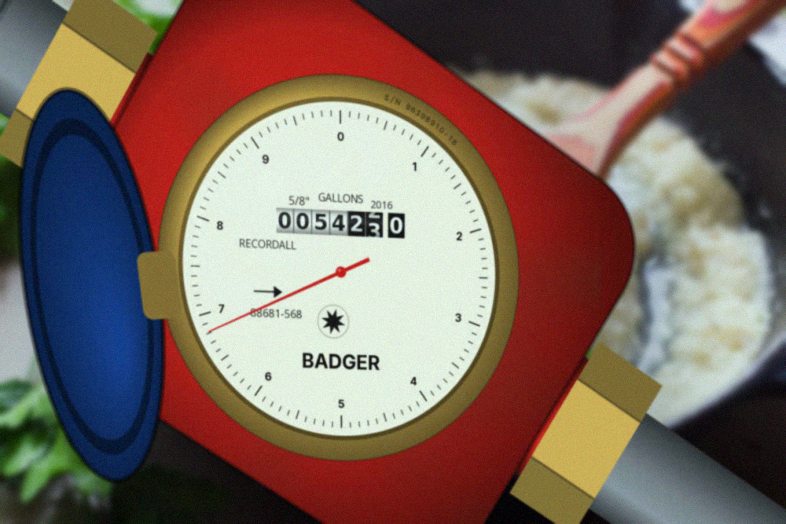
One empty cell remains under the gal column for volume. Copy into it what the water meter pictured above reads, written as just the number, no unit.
54226.8
